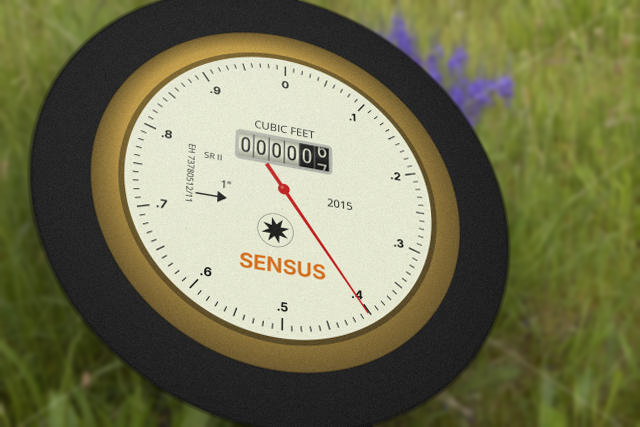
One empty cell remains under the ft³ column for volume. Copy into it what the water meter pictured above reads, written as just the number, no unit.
6.40
